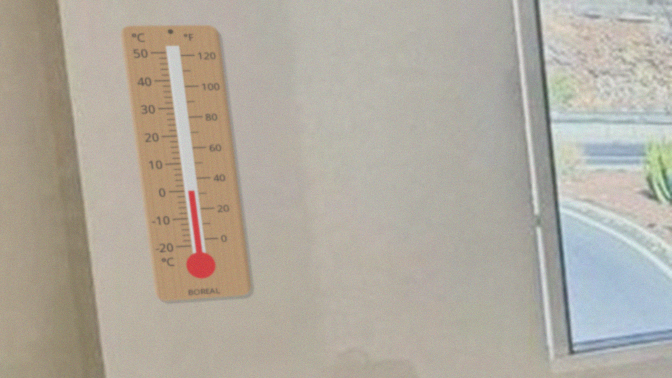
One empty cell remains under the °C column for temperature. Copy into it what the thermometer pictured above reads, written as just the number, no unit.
0
